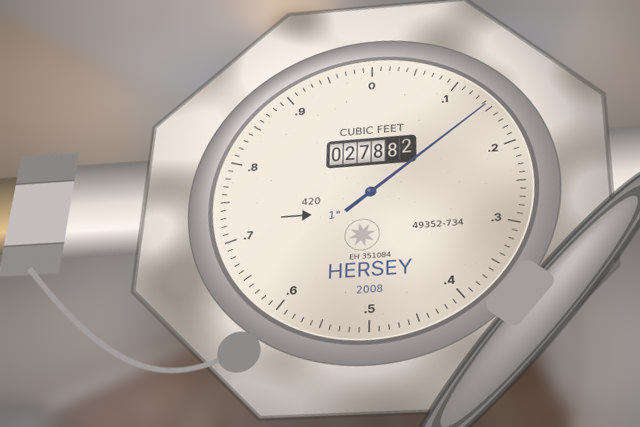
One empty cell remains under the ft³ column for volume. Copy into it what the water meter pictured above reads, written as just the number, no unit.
27882.14
